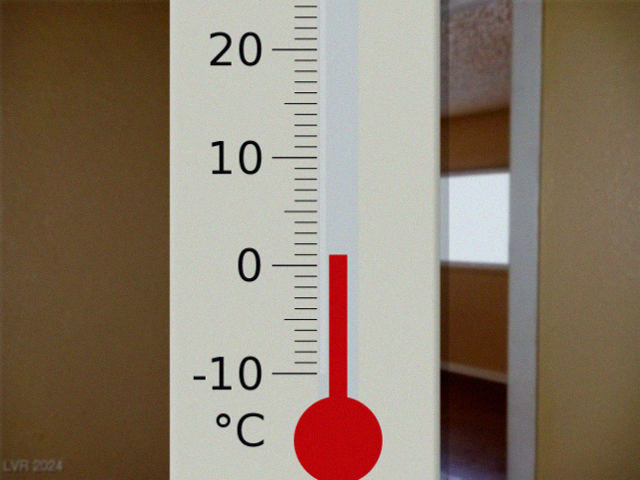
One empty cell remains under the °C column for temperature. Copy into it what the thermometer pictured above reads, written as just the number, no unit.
1
